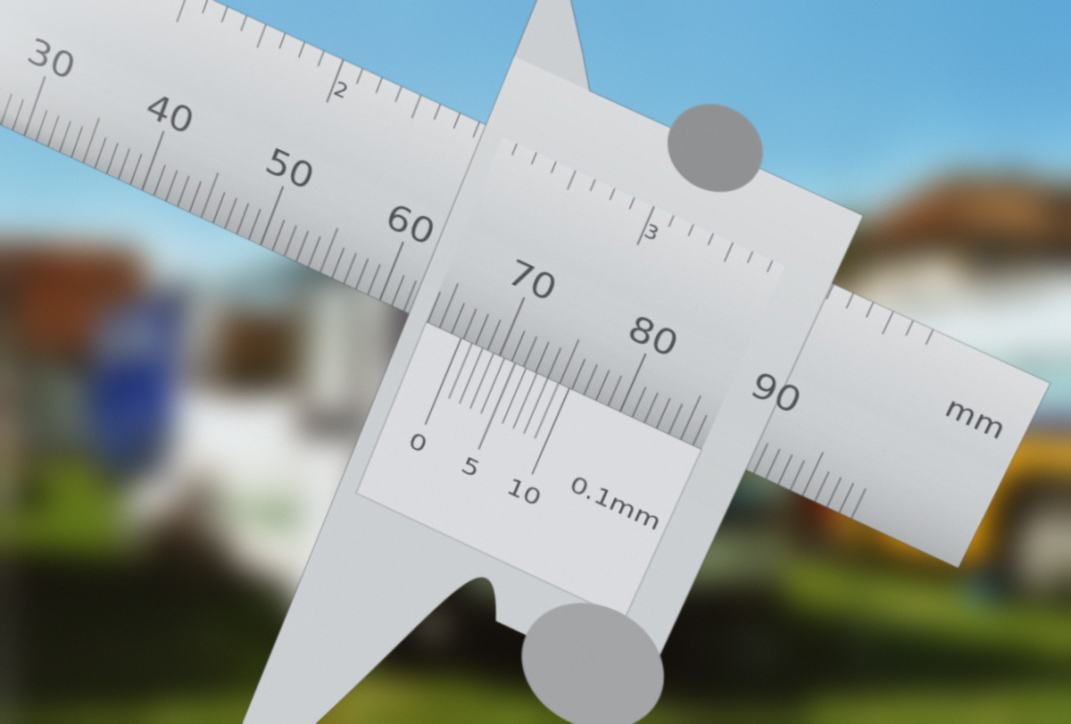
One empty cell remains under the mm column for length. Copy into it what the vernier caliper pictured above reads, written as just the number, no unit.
66.8
